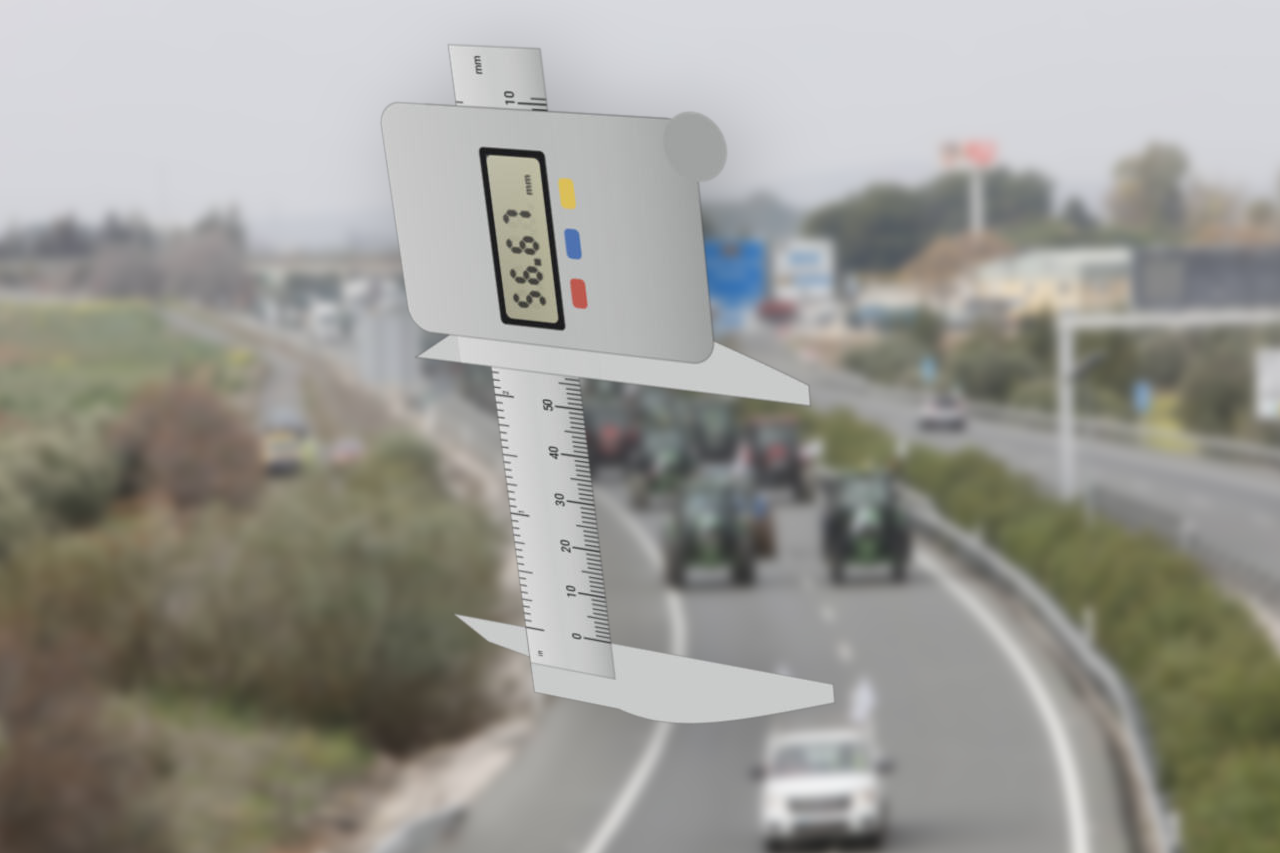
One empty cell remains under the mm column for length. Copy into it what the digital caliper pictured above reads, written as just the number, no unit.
56.67
